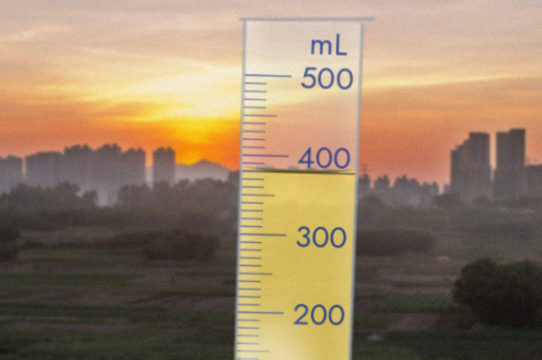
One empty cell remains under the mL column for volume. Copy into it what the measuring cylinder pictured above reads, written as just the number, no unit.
380
